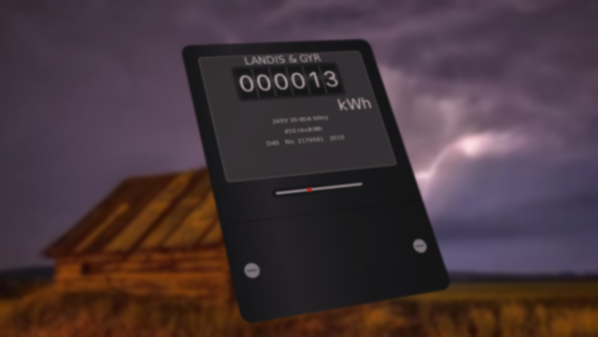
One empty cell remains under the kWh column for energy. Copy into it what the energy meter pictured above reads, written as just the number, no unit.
13
